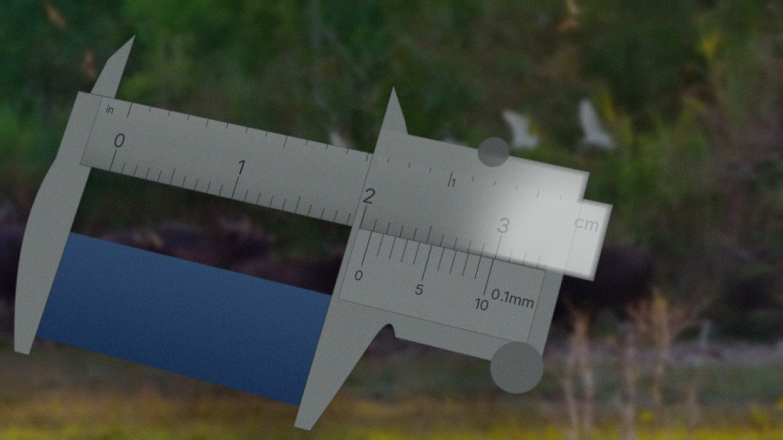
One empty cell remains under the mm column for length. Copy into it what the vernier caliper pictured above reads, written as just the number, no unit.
20.9
